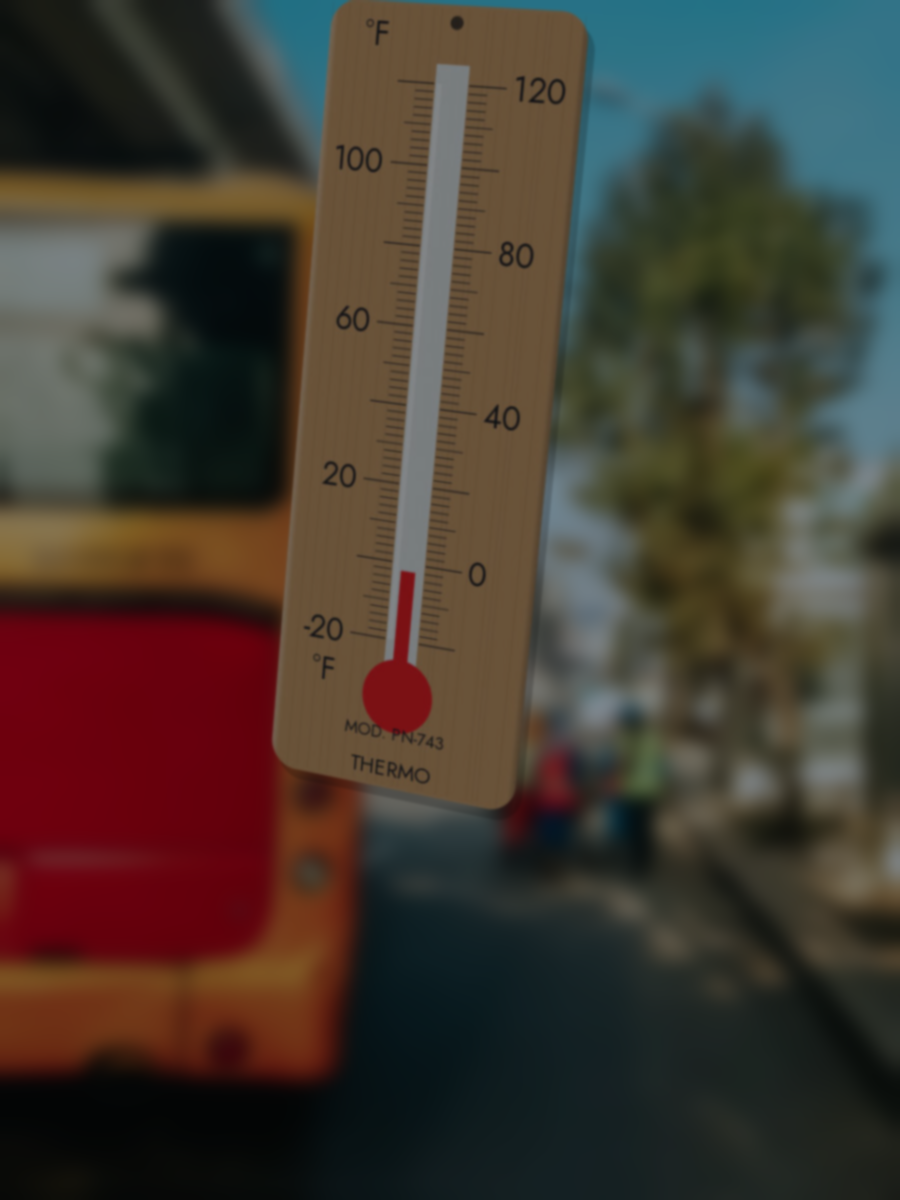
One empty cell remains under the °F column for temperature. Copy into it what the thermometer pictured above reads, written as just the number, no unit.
-2
